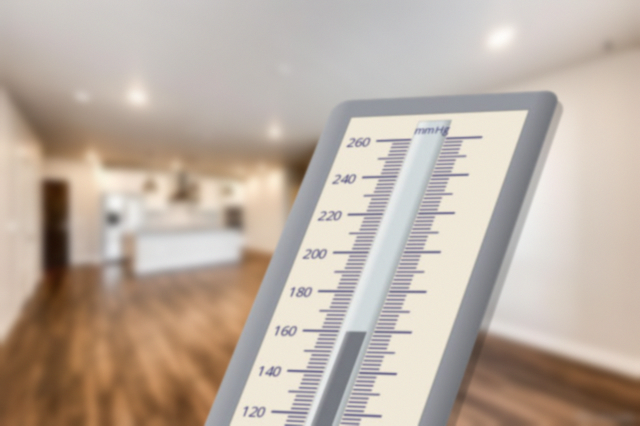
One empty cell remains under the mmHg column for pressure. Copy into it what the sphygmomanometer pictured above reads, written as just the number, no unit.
160
